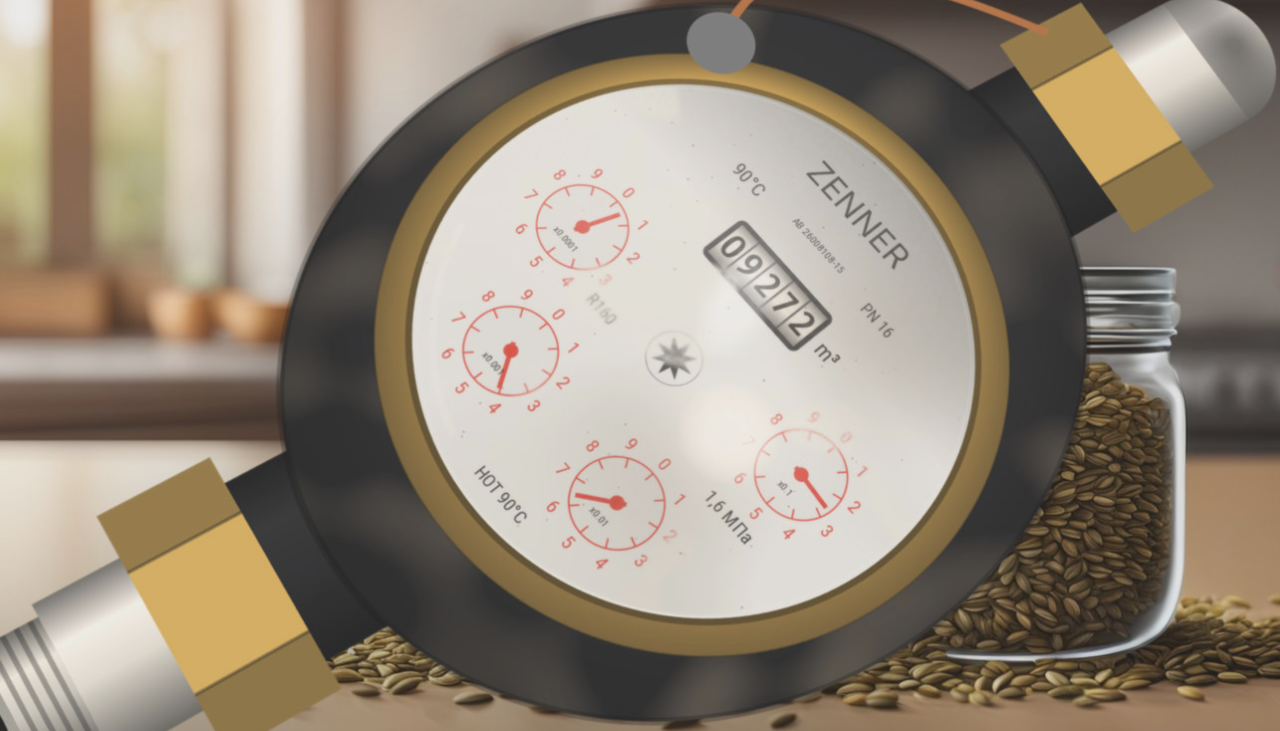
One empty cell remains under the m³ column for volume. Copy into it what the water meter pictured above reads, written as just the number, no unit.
9272.2640
